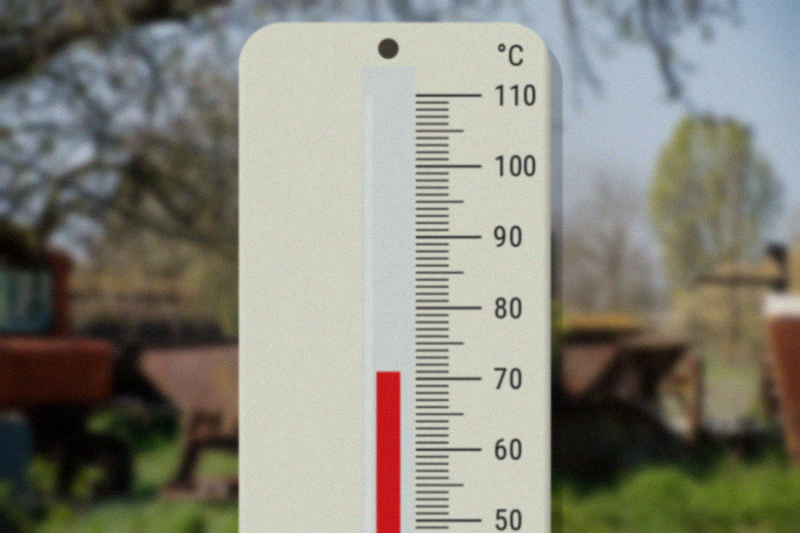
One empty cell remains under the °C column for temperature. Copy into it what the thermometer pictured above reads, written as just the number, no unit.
71
